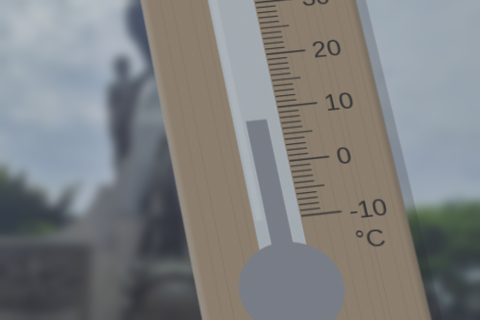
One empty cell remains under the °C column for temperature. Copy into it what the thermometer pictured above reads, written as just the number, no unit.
8
